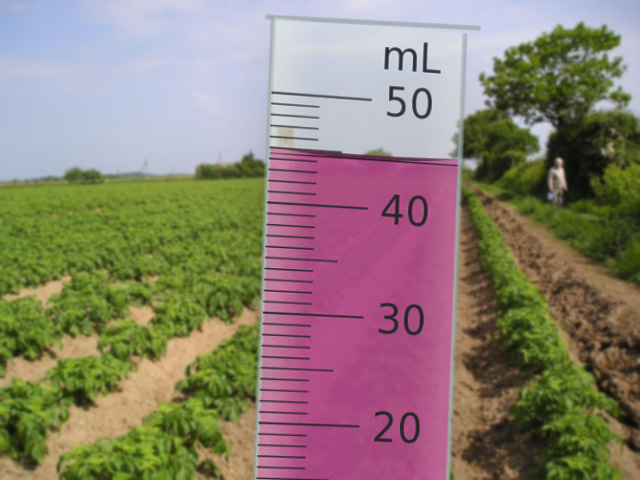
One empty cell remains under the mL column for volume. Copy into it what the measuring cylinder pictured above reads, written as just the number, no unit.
44.5
